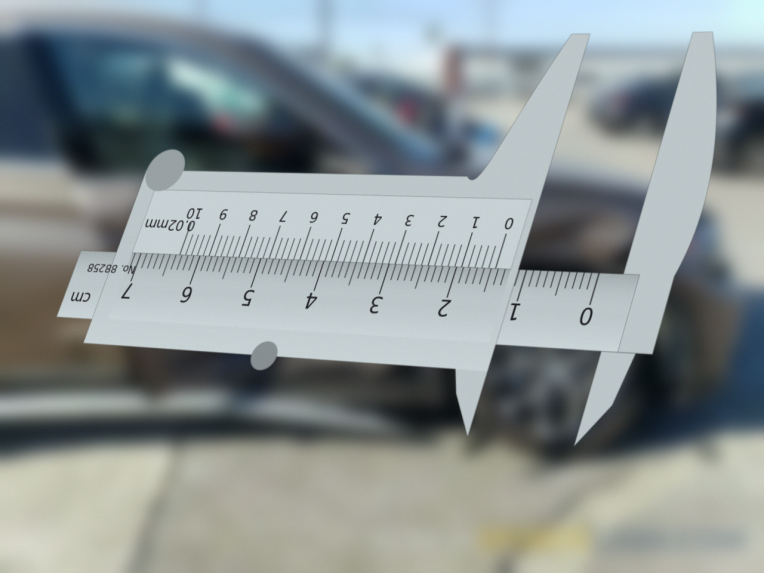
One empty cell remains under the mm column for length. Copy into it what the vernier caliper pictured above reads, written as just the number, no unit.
14.4
